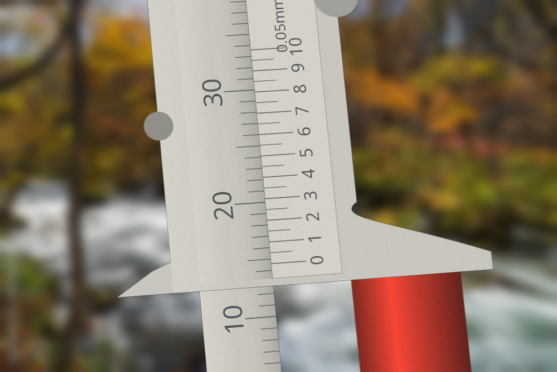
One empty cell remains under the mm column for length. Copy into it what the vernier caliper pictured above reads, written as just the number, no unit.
14.6
